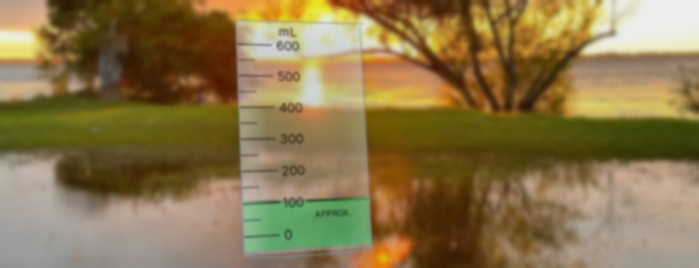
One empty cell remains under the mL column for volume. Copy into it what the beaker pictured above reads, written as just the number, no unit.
100
